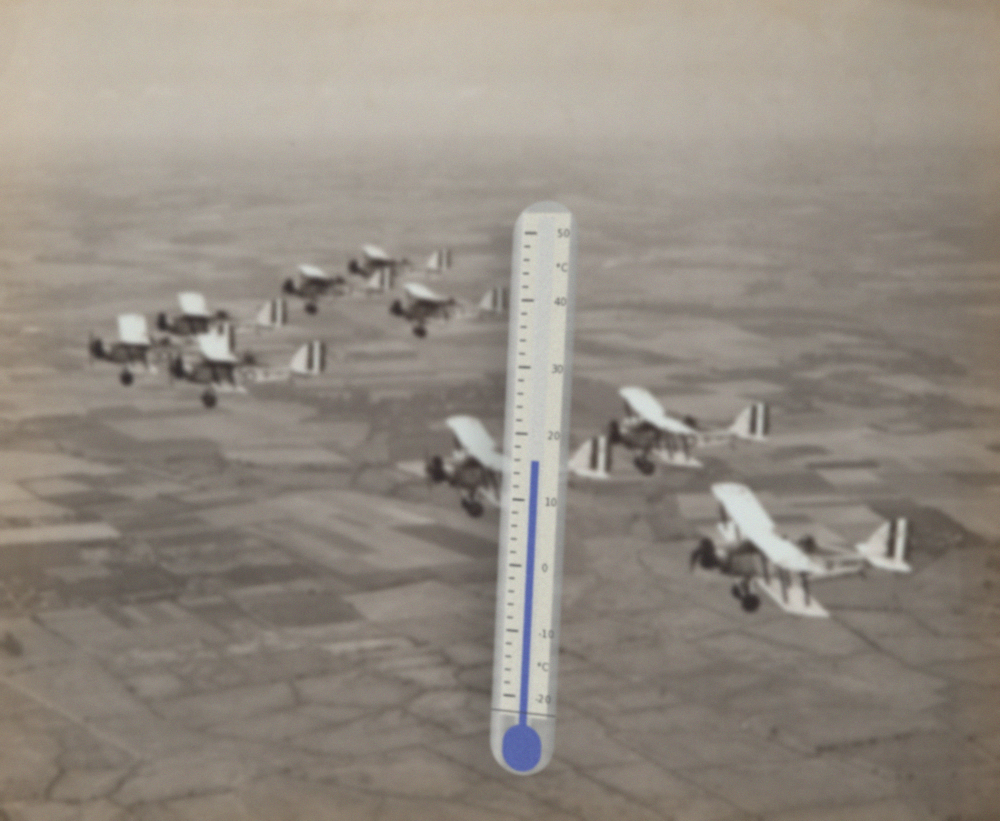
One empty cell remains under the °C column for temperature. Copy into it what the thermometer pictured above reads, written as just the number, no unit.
16
